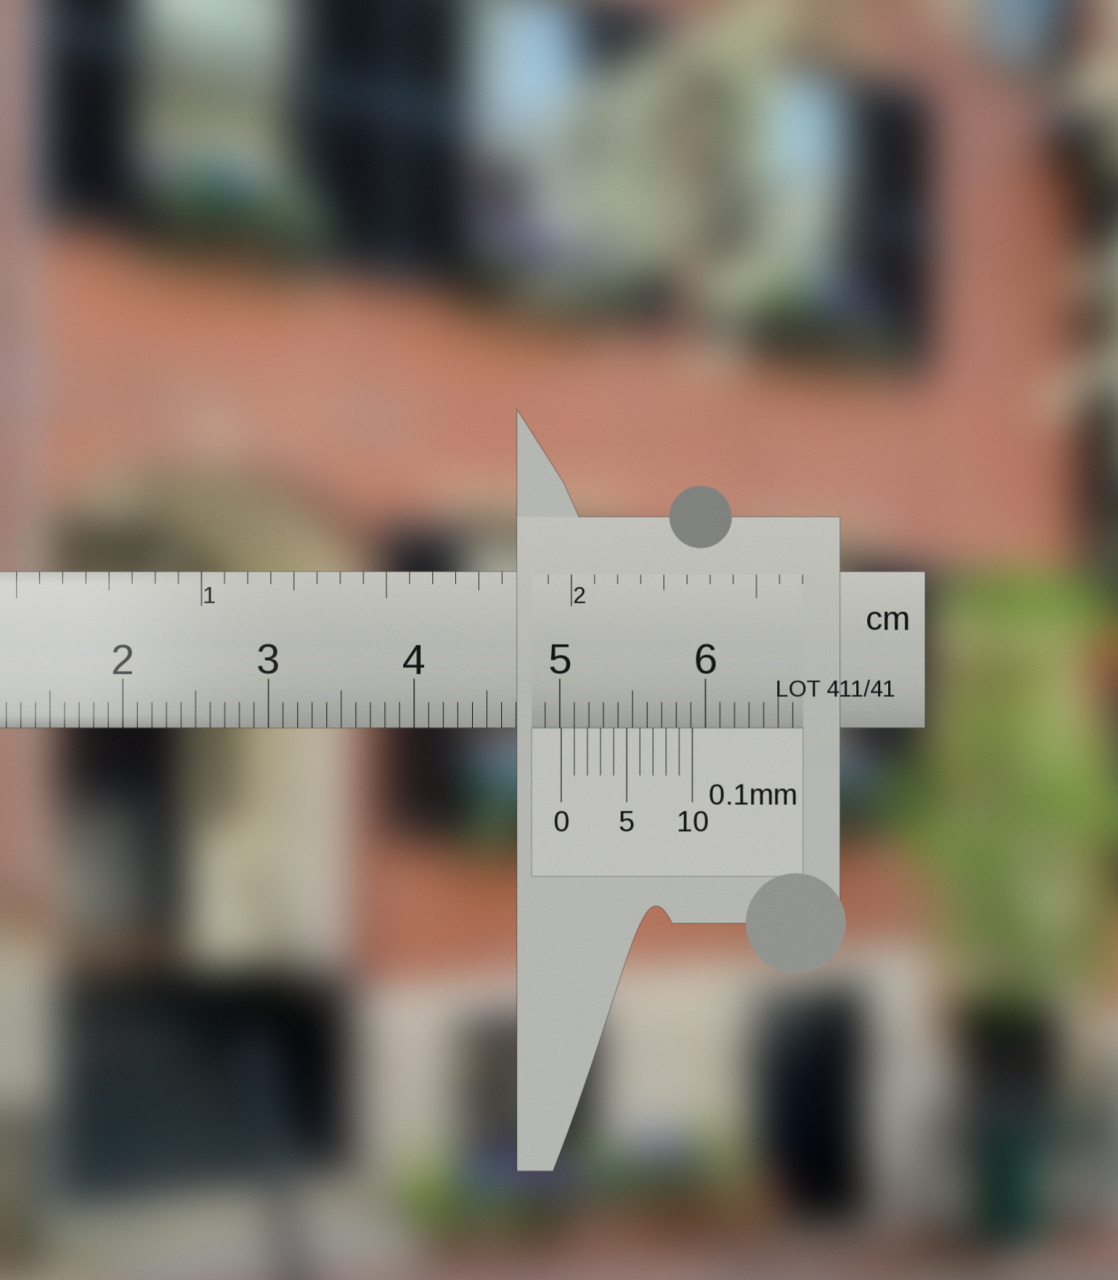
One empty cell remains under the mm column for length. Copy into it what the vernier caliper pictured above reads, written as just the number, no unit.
50.1
